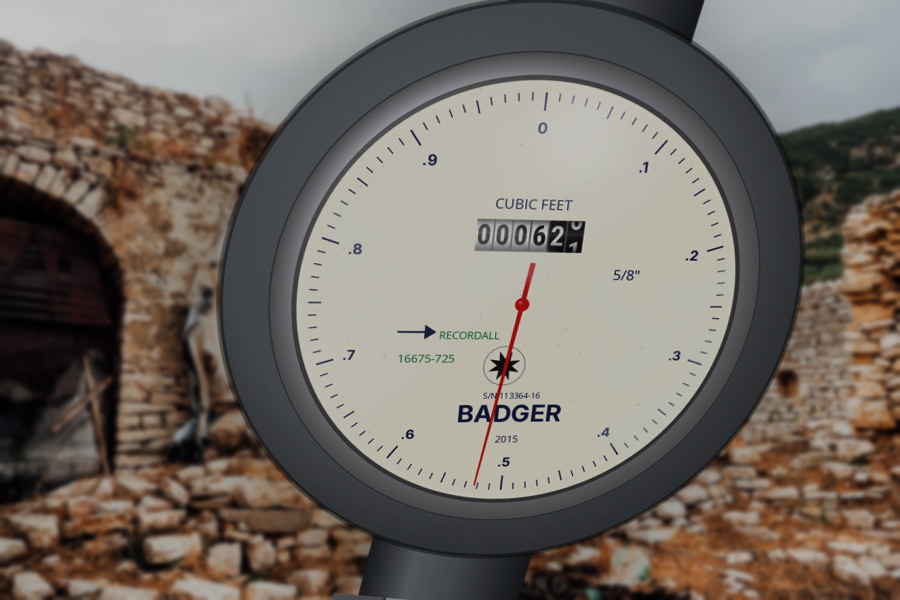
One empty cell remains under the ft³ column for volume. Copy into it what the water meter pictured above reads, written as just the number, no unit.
620.52
